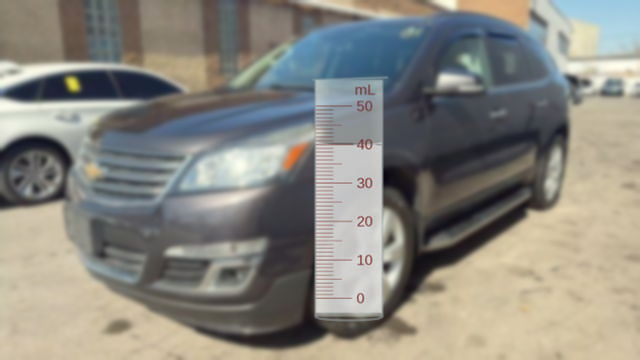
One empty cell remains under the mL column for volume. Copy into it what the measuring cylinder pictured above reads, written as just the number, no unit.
40
